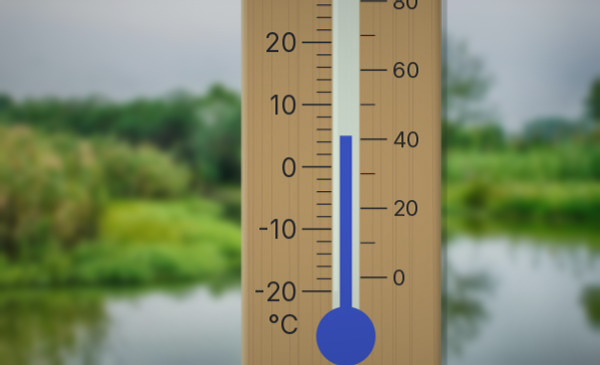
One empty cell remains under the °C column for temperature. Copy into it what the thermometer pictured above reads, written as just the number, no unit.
5
